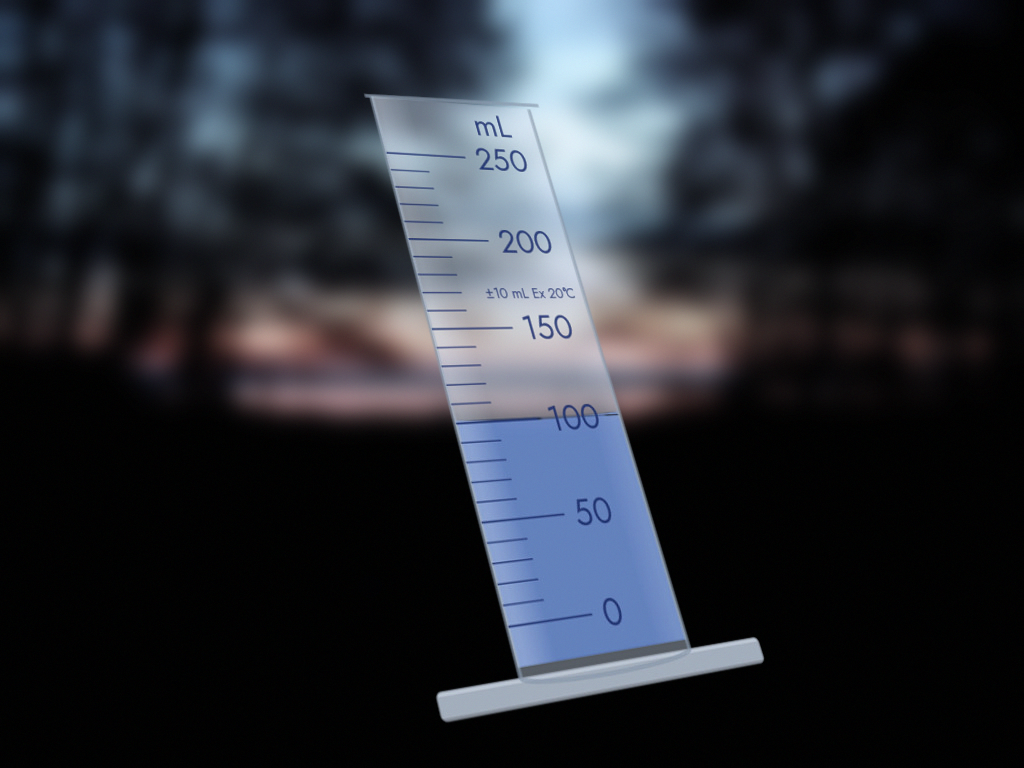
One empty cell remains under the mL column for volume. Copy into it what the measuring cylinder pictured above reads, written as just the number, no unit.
100
